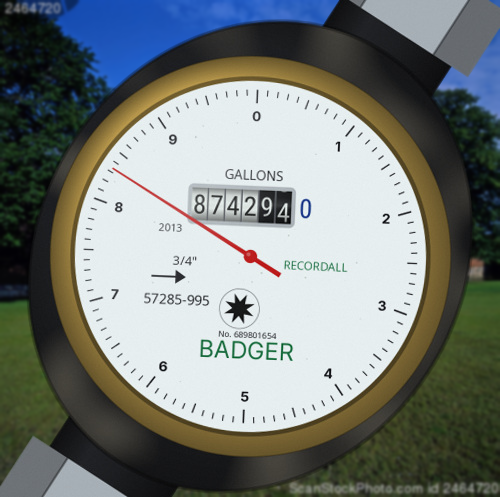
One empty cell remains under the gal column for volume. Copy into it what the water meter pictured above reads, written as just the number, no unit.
8742938.3
